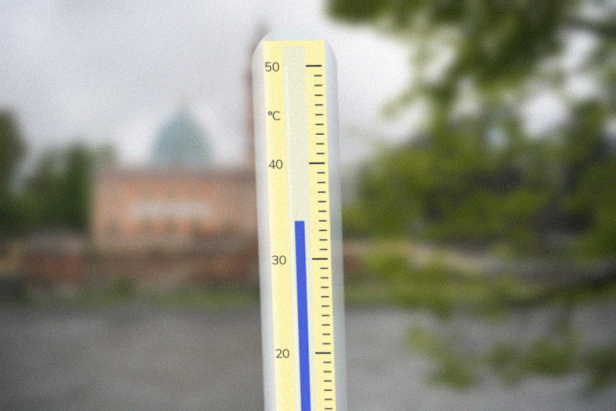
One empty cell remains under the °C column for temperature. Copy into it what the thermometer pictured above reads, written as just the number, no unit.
34
